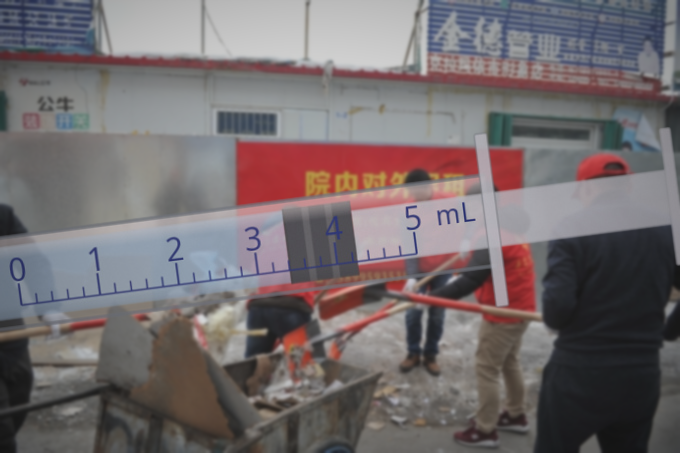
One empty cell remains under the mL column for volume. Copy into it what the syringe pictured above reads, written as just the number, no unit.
3.4
